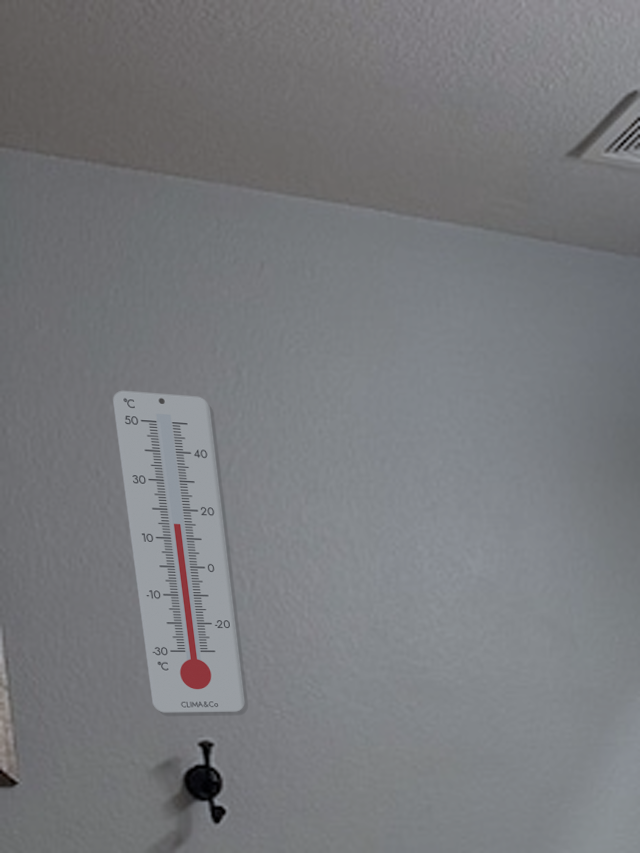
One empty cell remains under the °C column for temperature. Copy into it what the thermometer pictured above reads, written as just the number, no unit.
15
